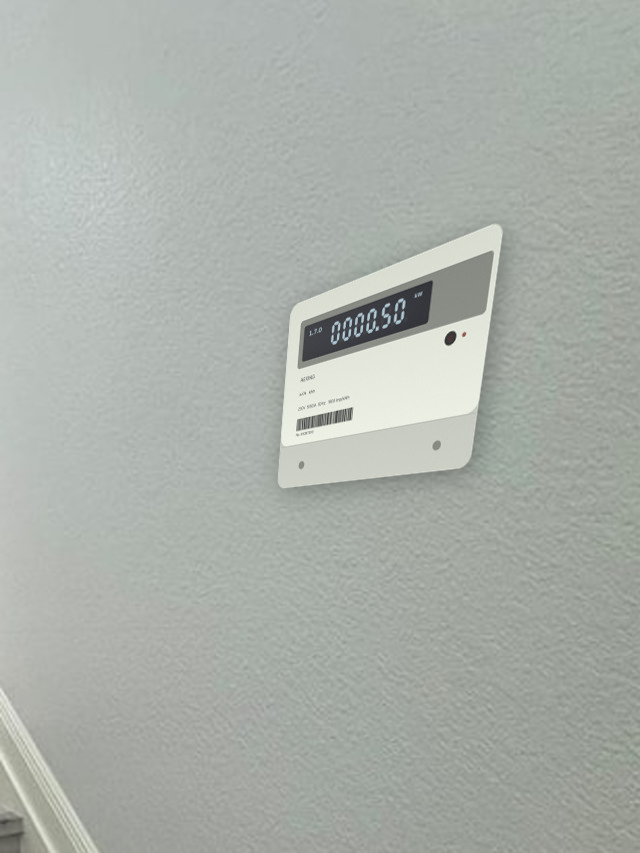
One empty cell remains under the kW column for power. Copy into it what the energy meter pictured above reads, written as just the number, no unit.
0.50
